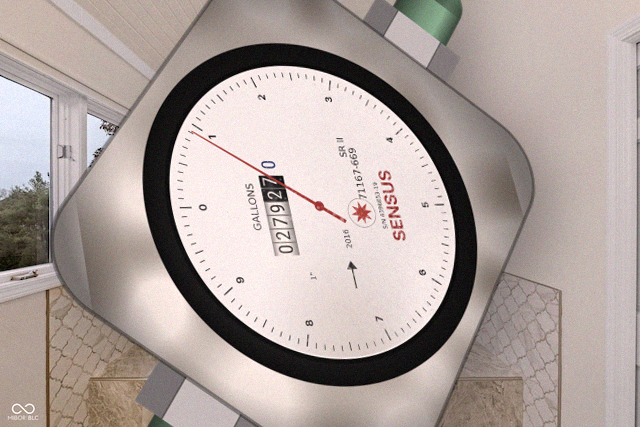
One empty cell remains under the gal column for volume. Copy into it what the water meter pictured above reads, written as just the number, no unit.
279270.9
